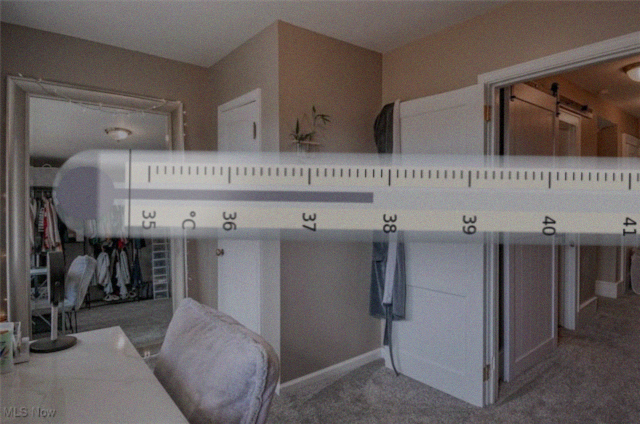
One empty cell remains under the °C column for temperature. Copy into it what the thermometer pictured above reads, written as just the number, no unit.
37.8
